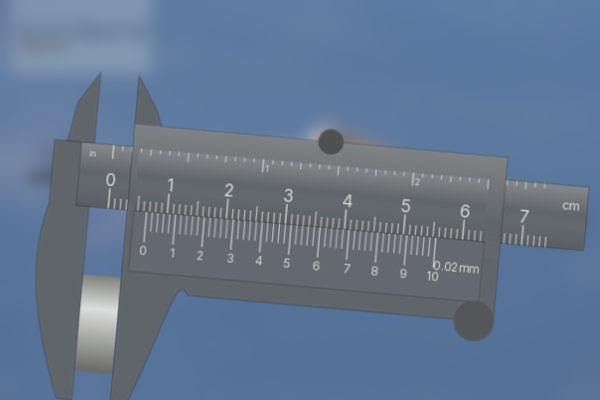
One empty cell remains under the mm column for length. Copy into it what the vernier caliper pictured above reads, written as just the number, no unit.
6.5
